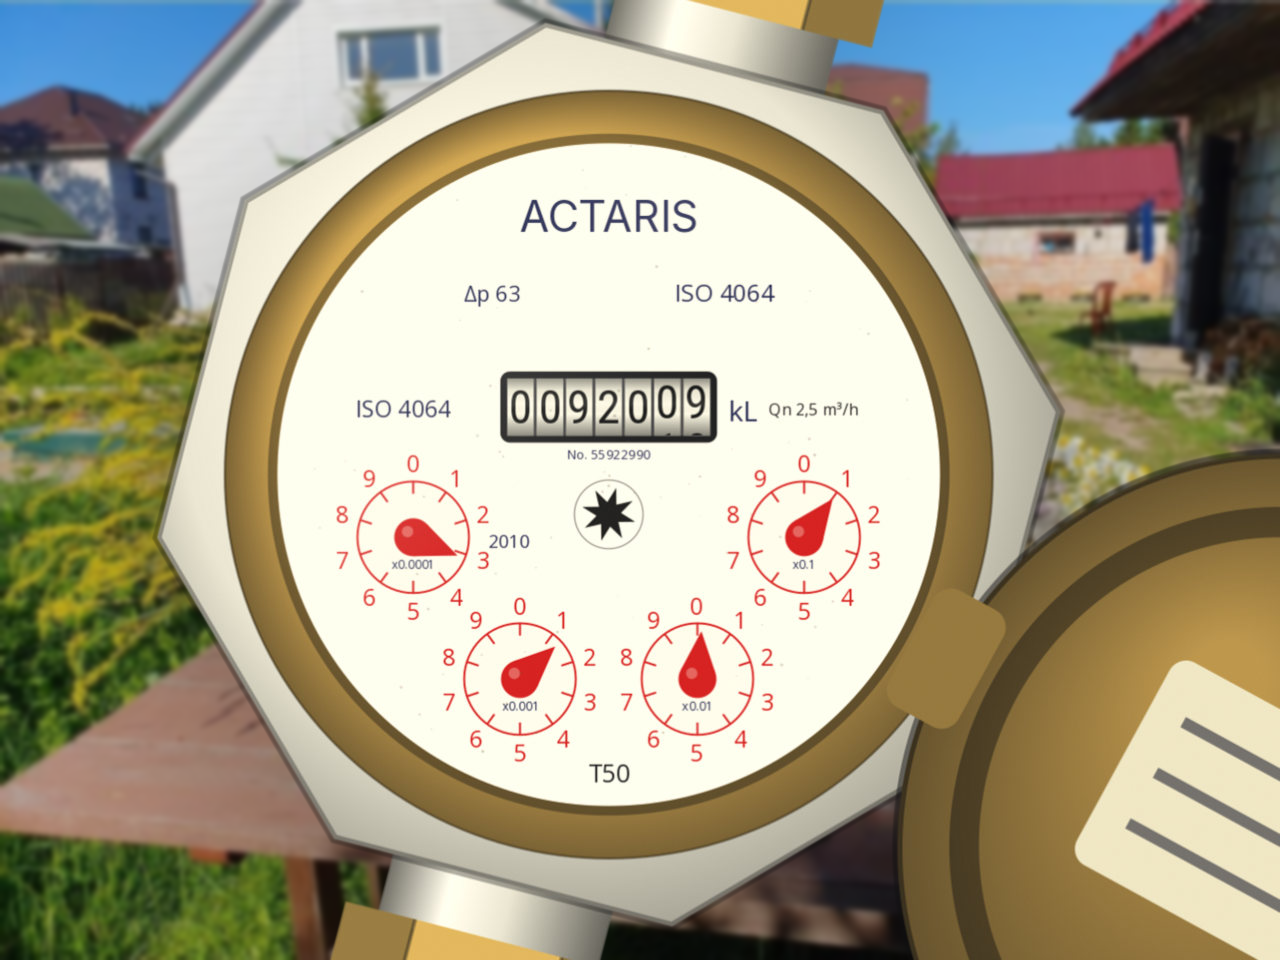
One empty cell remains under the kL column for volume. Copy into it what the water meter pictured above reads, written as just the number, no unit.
92009.1013
